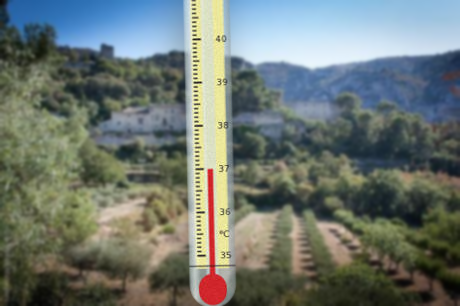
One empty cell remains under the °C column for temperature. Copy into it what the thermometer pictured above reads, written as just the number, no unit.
37
